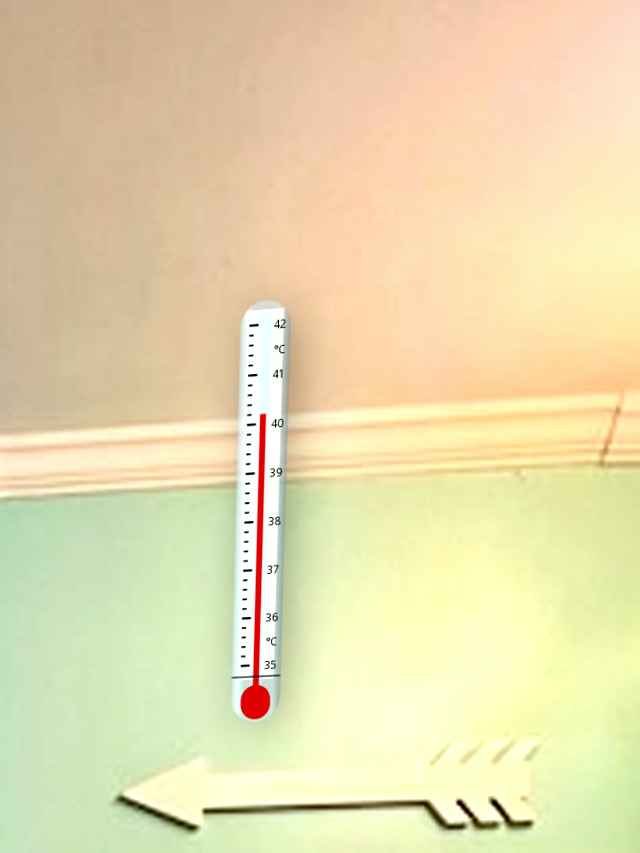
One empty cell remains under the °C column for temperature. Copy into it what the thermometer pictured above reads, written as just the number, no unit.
40.2
